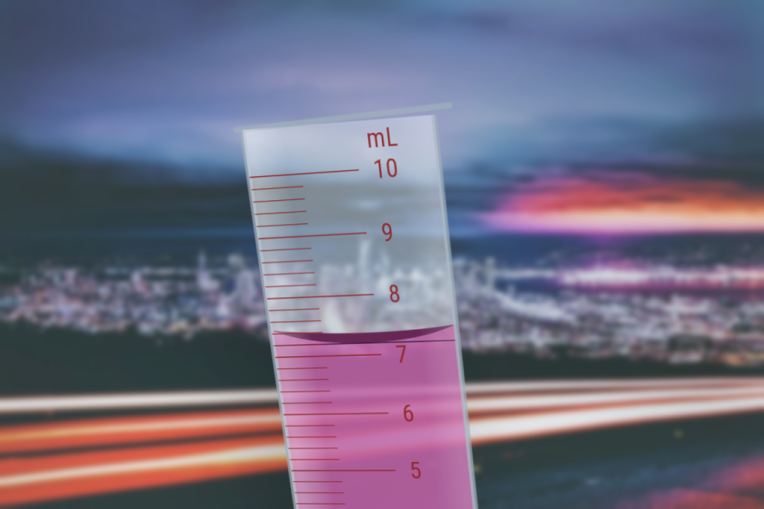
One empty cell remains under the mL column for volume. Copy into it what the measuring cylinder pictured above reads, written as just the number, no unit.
7.2
